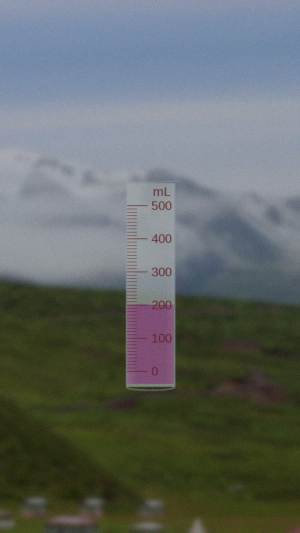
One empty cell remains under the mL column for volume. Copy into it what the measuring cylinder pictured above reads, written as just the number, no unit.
200
